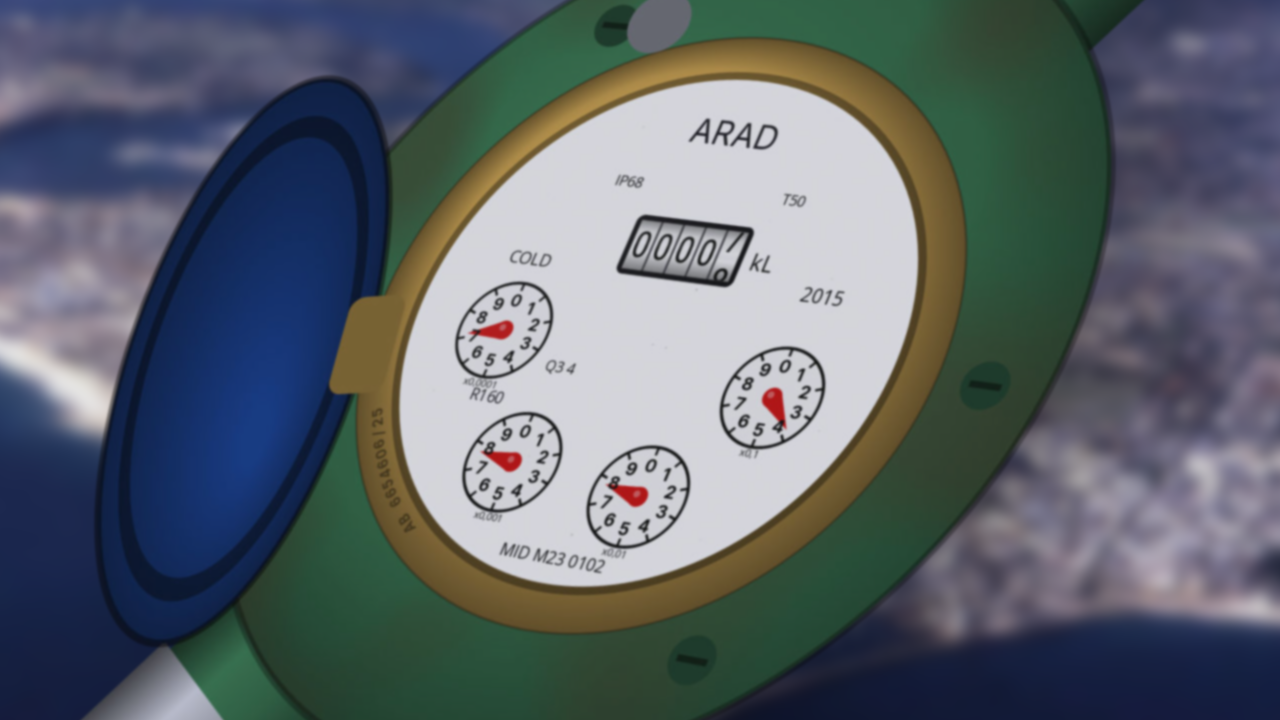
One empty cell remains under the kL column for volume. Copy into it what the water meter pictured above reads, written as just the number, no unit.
7.3777
